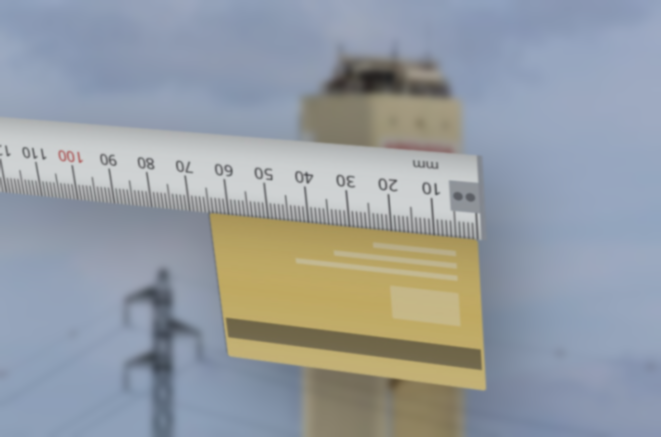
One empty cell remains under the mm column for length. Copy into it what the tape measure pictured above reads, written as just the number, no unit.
65
